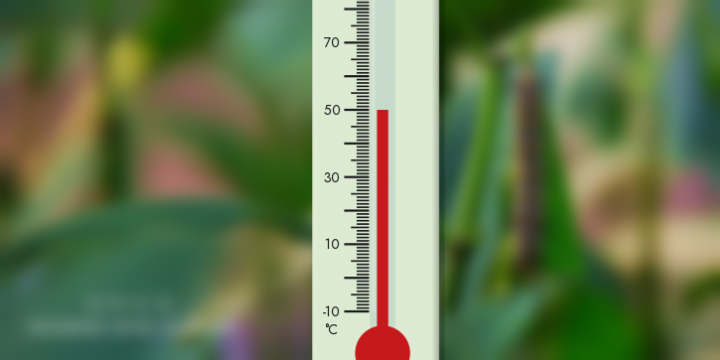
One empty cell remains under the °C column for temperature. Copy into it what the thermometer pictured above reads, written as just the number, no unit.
50
